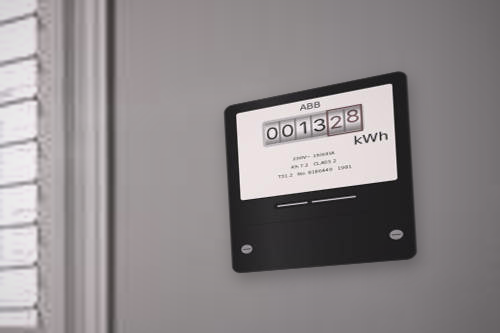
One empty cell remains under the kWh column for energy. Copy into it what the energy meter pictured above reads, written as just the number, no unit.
13.28
